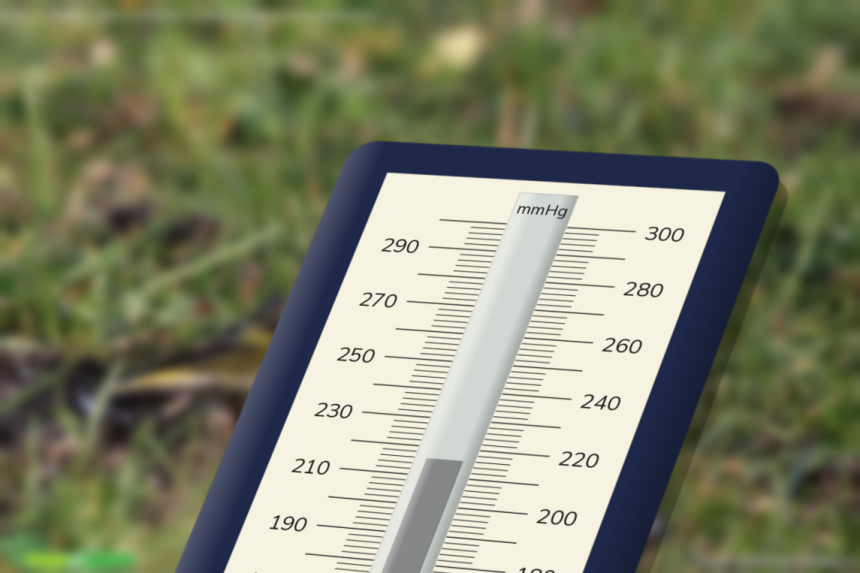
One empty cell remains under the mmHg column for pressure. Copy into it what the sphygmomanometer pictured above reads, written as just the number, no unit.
216
